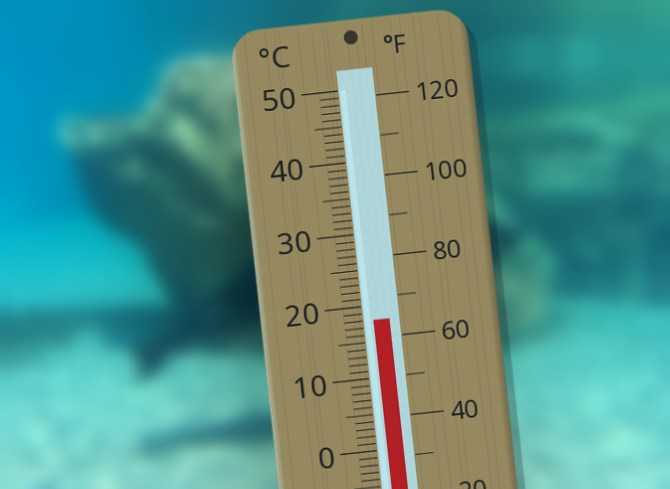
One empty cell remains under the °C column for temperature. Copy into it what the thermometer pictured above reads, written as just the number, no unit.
18
